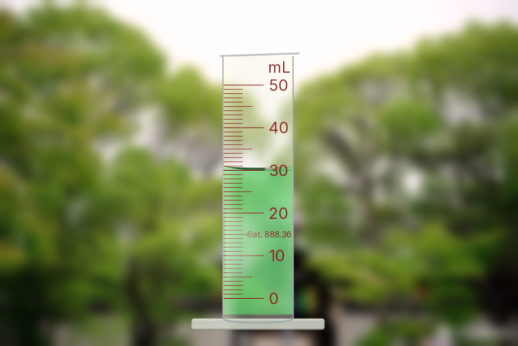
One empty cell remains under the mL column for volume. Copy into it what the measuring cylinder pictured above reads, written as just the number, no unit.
30
